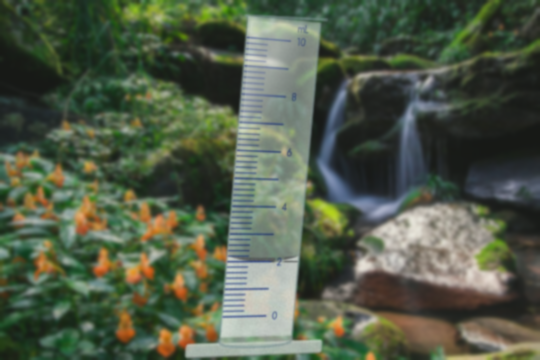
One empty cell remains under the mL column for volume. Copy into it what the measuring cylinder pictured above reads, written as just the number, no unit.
2
